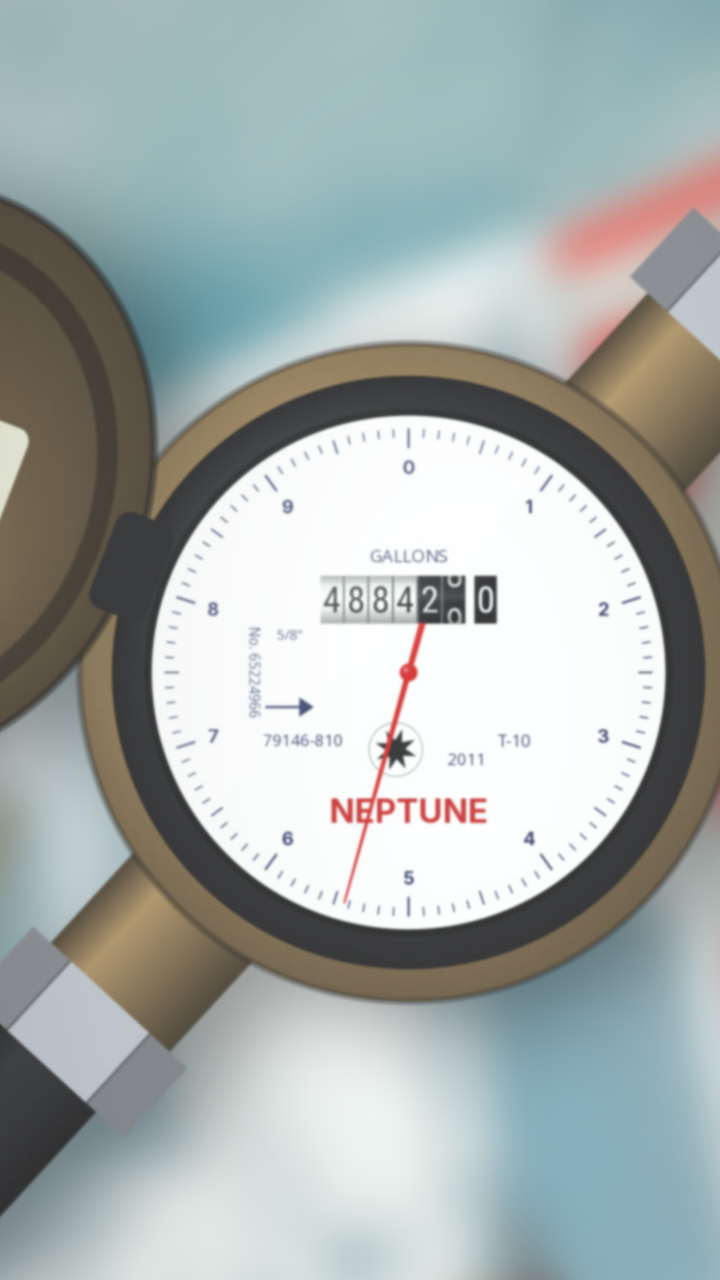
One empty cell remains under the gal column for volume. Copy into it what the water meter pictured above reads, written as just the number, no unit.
4884285.4
